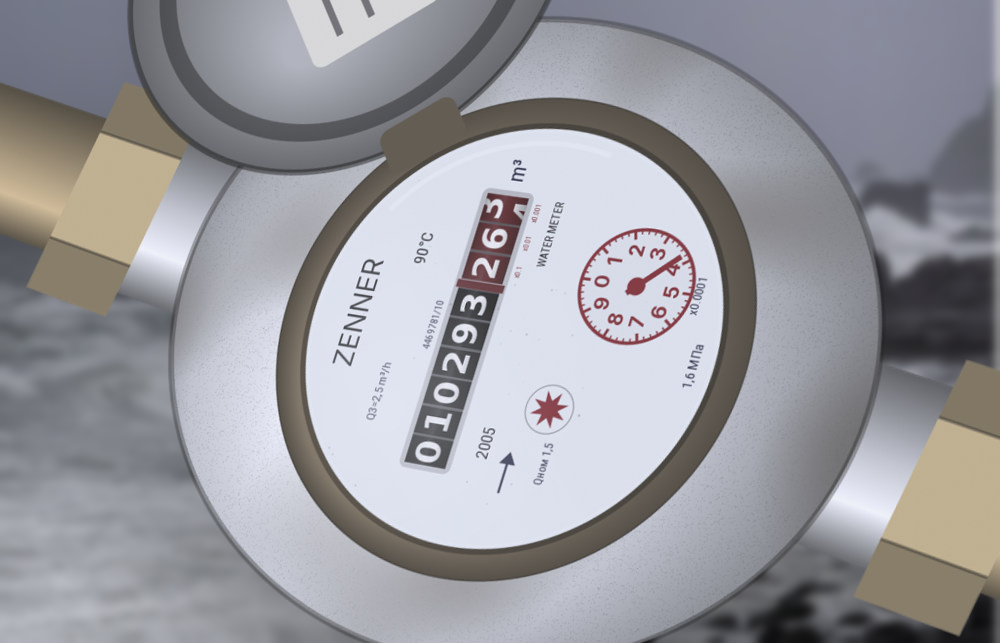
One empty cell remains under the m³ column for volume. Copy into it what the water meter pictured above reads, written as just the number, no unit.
10293.2633
